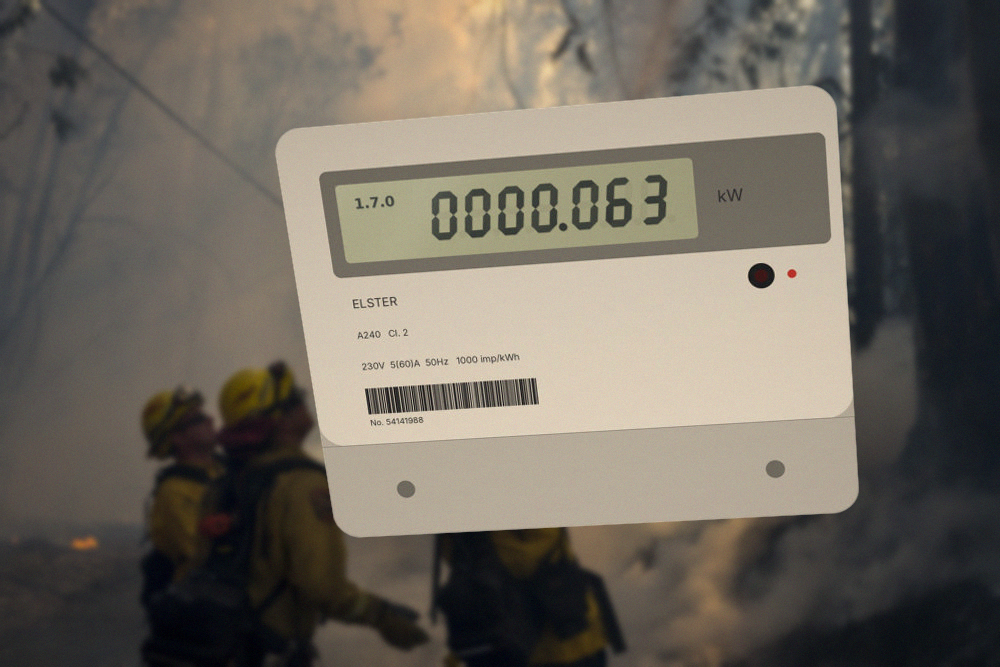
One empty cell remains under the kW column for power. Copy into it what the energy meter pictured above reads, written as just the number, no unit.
0.063
